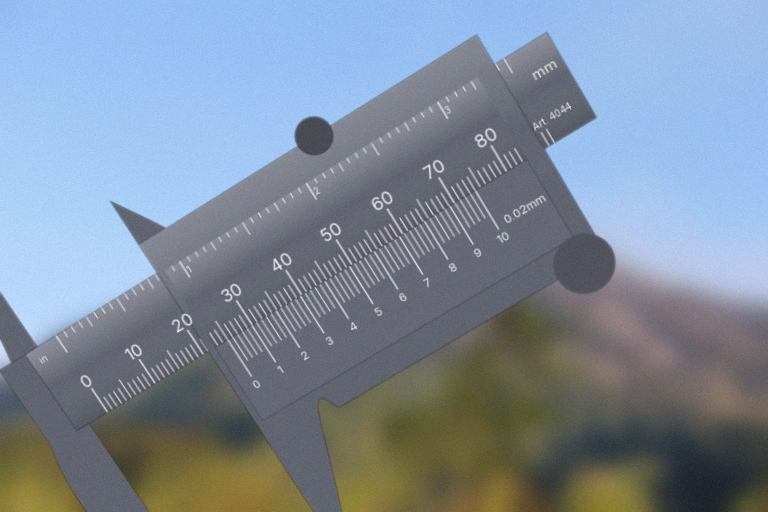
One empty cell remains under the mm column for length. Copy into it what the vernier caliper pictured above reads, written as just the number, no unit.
25.0
